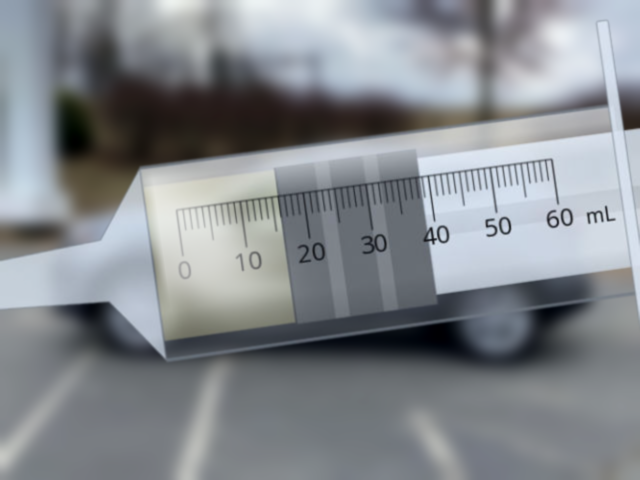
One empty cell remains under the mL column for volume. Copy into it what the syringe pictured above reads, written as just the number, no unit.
16
